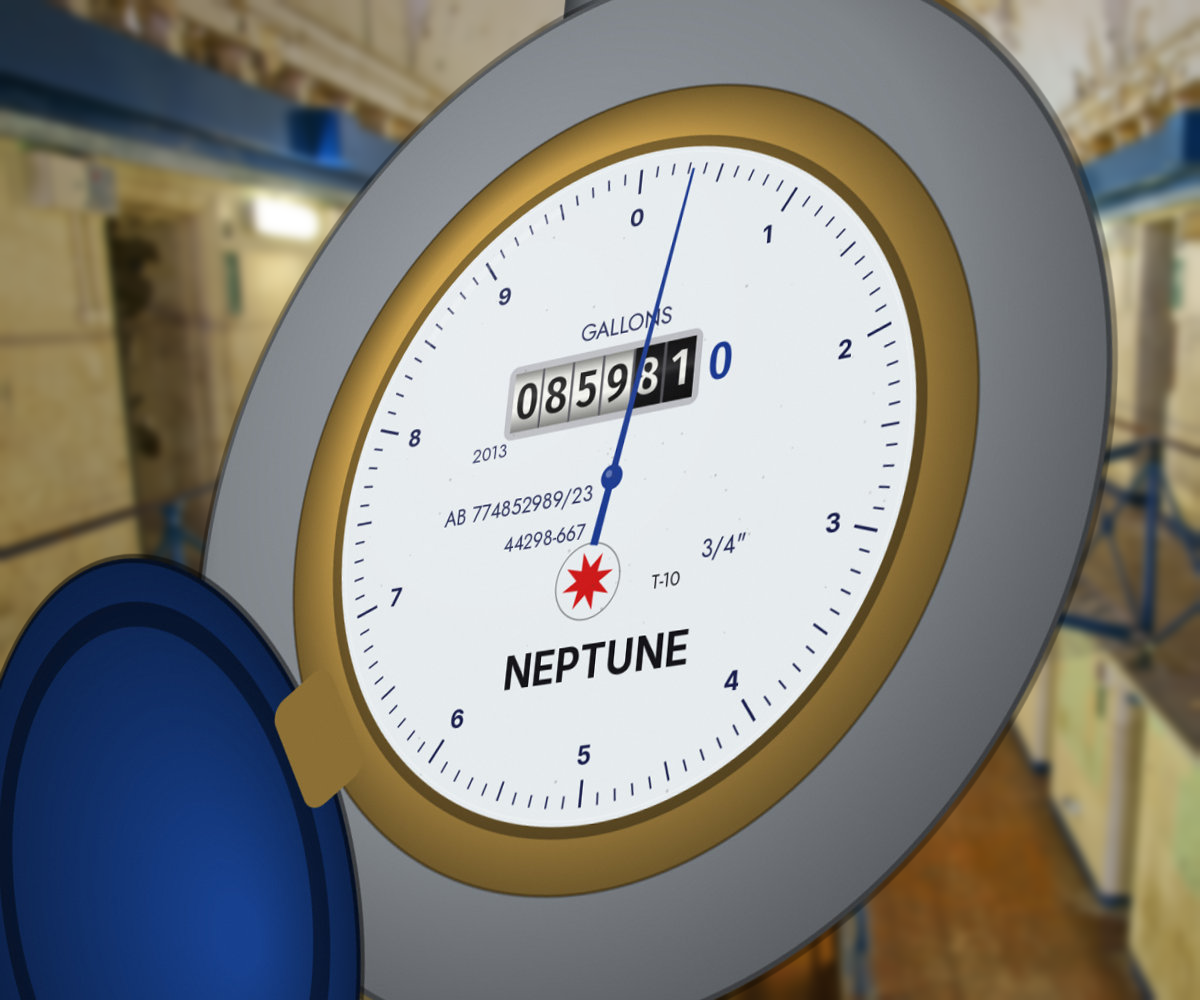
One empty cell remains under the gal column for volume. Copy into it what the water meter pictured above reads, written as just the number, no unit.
859810.3
